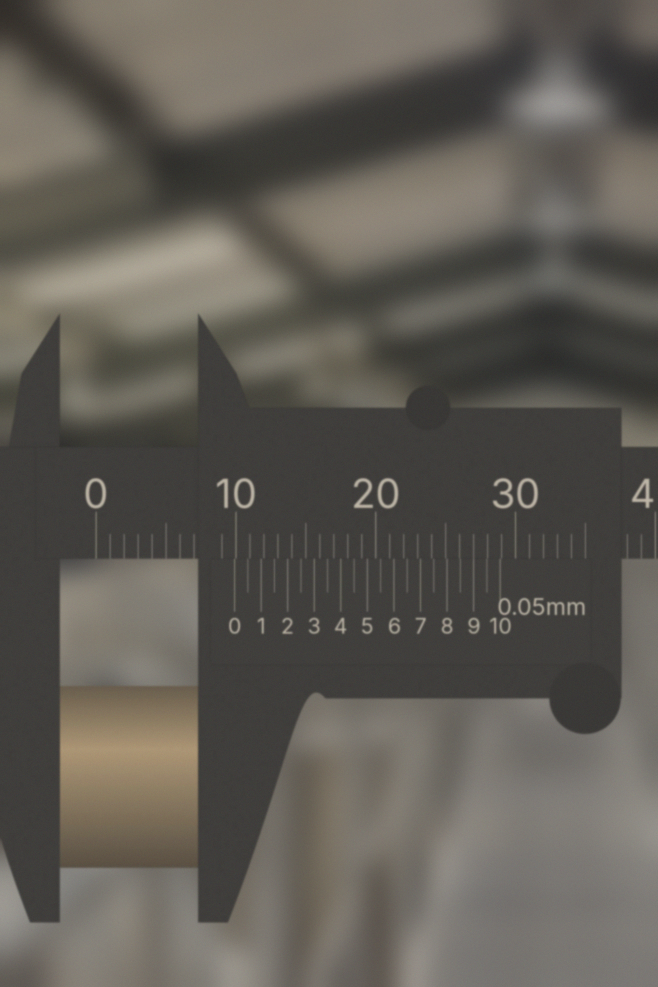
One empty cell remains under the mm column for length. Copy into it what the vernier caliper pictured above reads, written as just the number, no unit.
9.9
